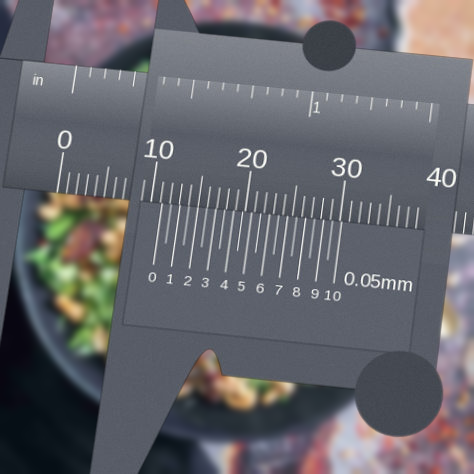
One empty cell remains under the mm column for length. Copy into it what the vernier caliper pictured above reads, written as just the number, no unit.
11.2
